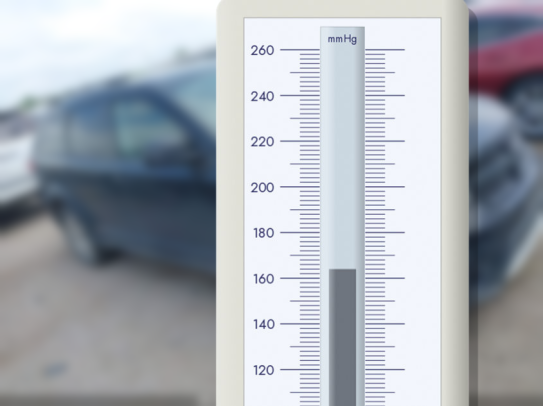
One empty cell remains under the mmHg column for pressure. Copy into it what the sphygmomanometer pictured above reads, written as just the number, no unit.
164
